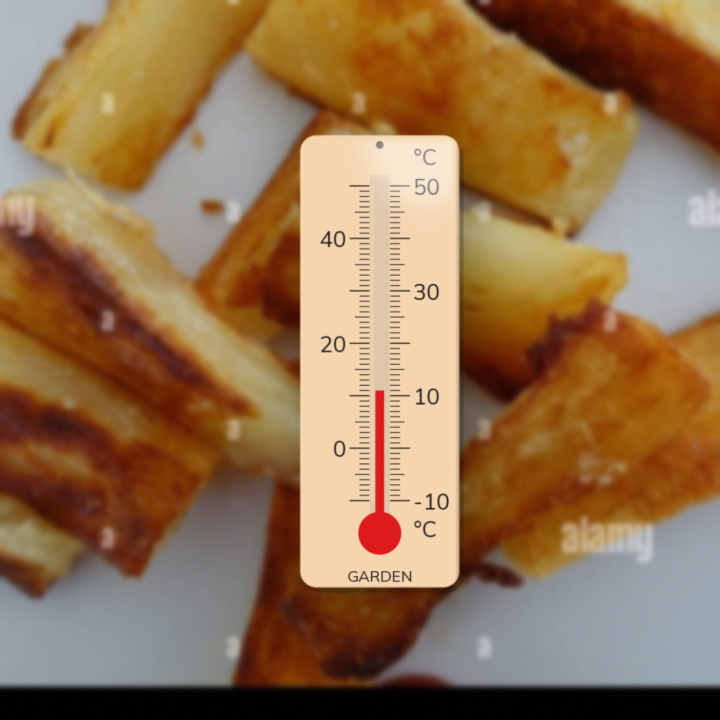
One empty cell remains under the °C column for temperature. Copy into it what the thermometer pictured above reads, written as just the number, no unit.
11
